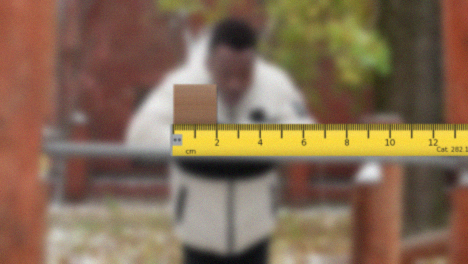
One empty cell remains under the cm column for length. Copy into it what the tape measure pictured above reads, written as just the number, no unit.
2
